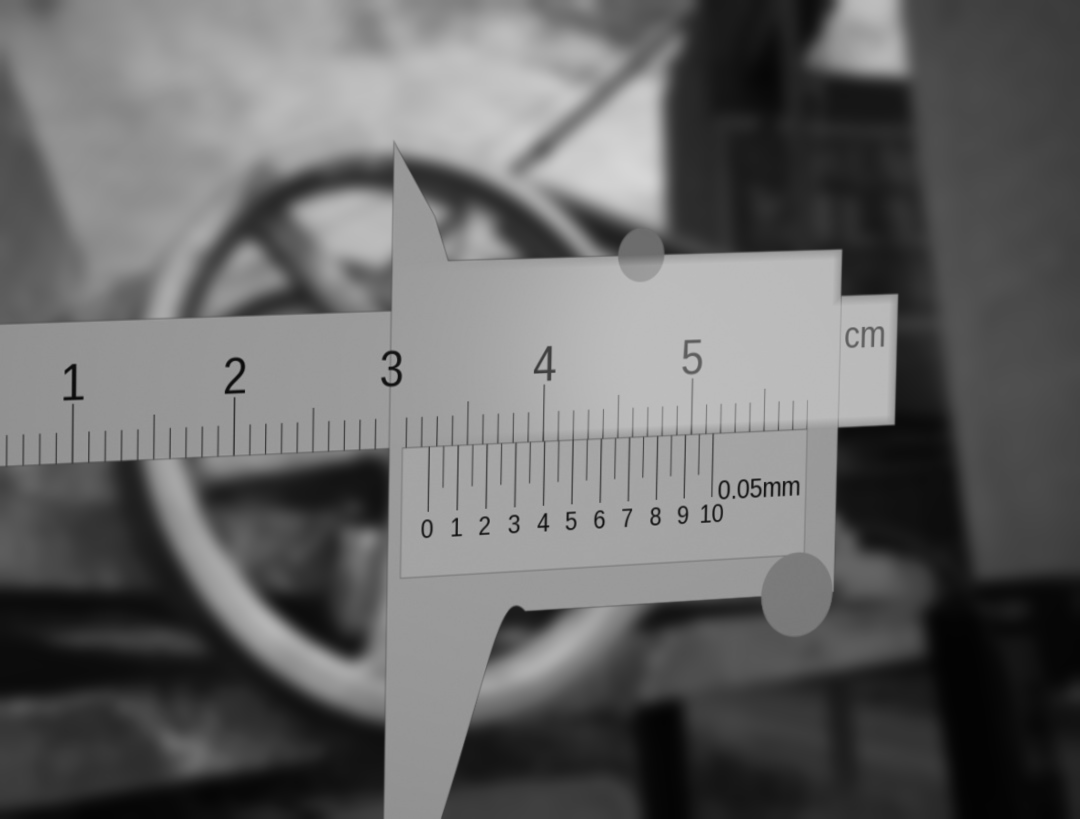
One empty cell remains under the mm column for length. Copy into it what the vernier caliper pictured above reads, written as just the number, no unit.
32.5
